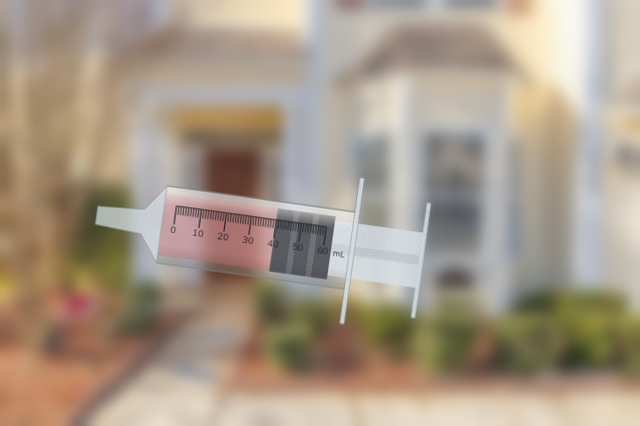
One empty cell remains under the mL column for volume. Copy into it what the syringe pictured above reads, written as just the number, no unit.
40
